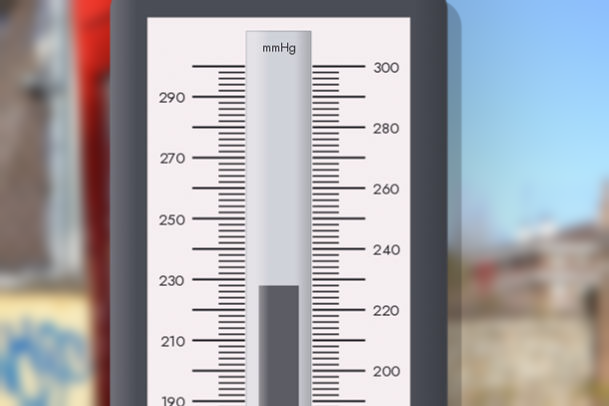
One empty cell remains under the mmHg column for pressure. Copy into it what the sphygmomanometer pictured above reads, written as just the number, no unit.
228
